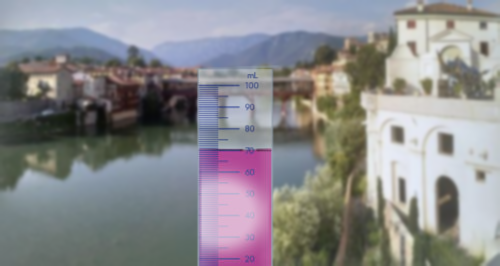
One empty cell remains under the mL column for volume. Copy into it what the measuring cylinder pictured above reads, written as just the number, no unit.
70
